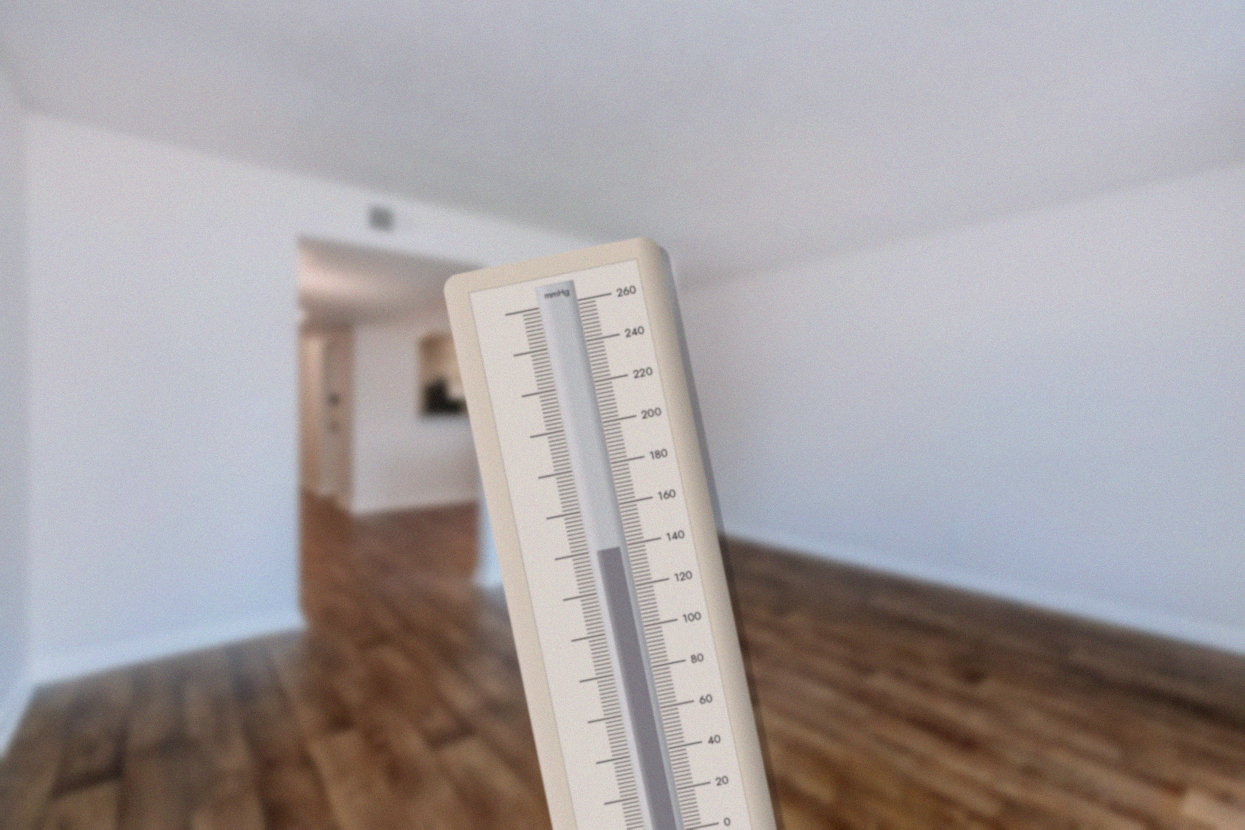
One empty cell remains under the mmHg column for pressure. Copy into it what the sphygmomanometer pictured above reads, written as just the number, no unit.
140
